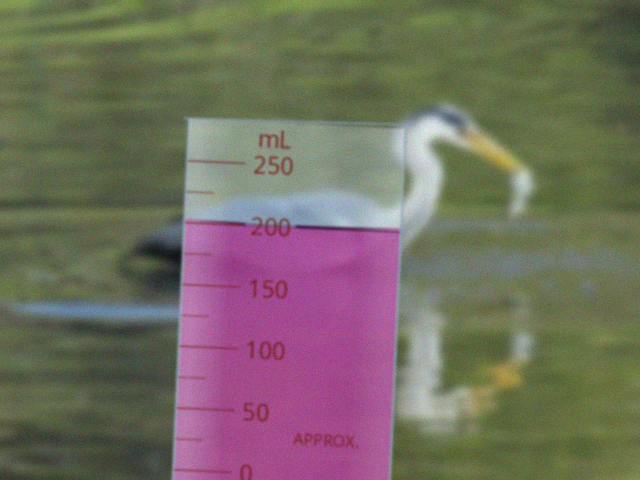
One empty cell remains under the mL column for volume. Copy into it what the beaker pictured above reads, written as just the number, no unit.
200
